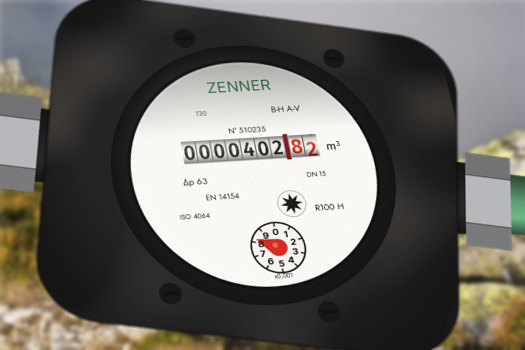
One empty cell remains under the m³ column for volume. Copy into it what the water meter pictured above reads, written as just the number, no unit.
402.818
